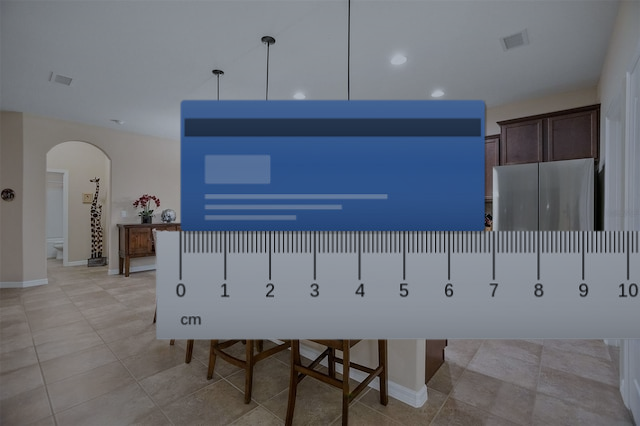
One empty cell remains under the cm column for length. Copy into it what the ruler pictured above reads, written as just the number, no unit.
6.8
